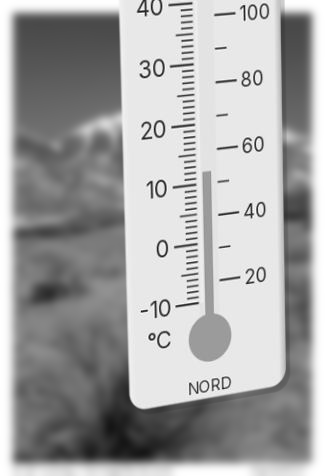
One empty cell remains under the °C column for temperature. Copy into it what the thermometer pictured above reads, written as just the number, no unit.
12
